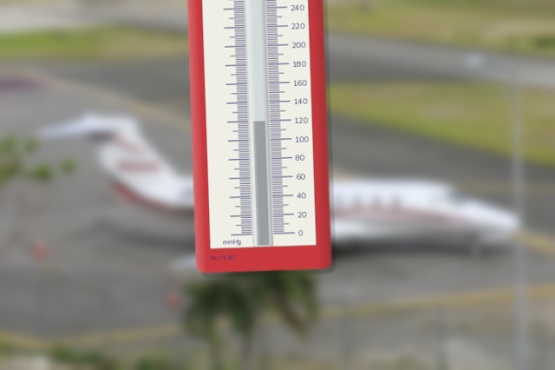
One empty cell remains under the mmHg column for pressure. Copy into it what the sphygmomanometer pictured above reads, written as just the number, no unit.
120
